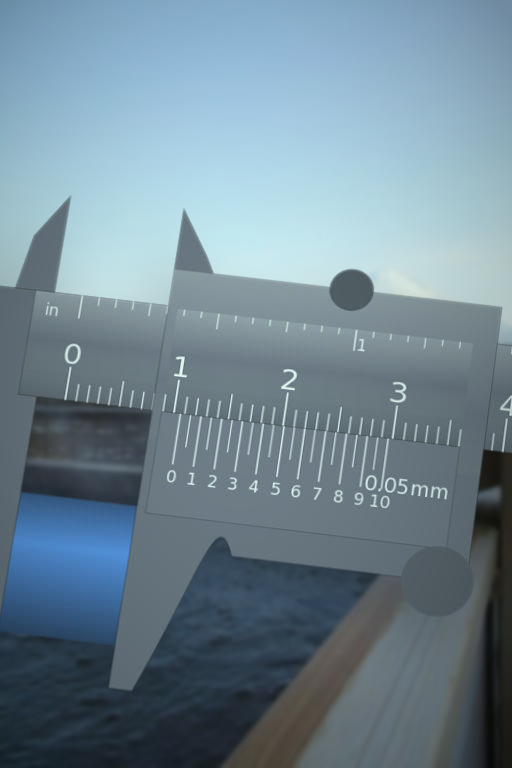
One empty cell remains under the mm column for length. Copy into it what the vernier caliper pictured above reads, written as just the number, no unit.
10.6
